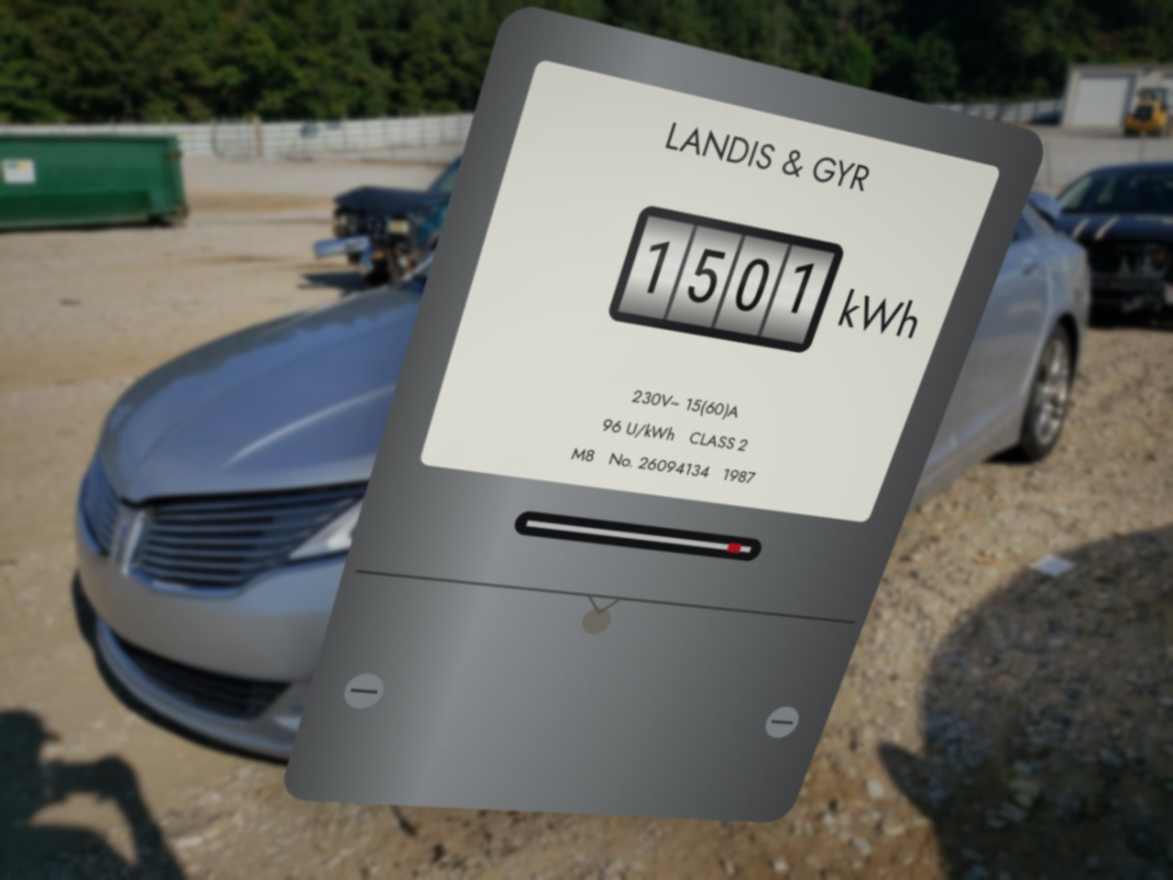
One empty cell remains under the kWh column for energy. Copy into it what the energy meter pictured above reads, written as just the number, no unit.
1501
